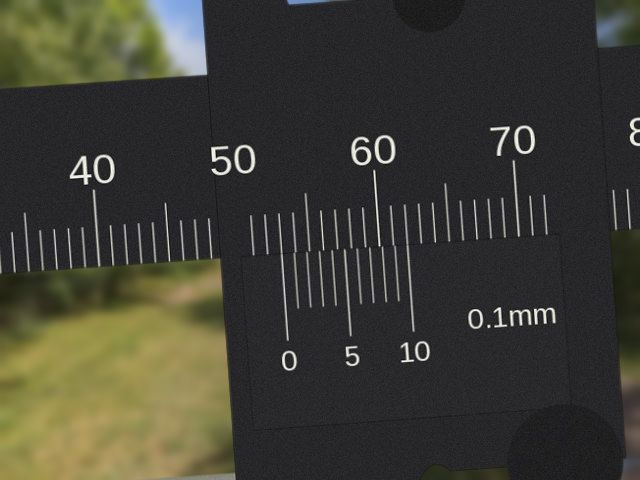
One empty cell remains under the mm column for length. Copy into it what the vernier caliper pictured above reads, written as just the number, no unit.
53.0
